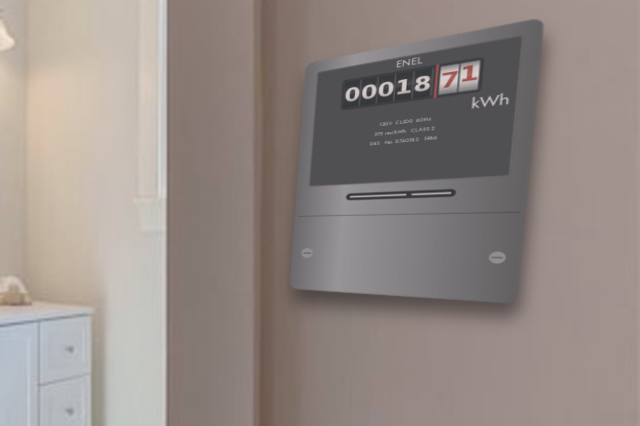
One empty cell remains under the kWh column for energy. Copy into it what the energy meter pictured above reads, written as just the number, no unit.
18.71
